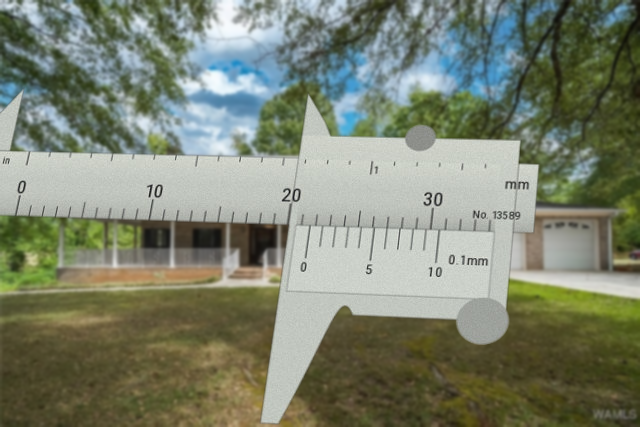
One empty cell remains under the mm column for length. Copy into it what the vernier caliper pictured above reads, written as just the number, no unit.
21.6
